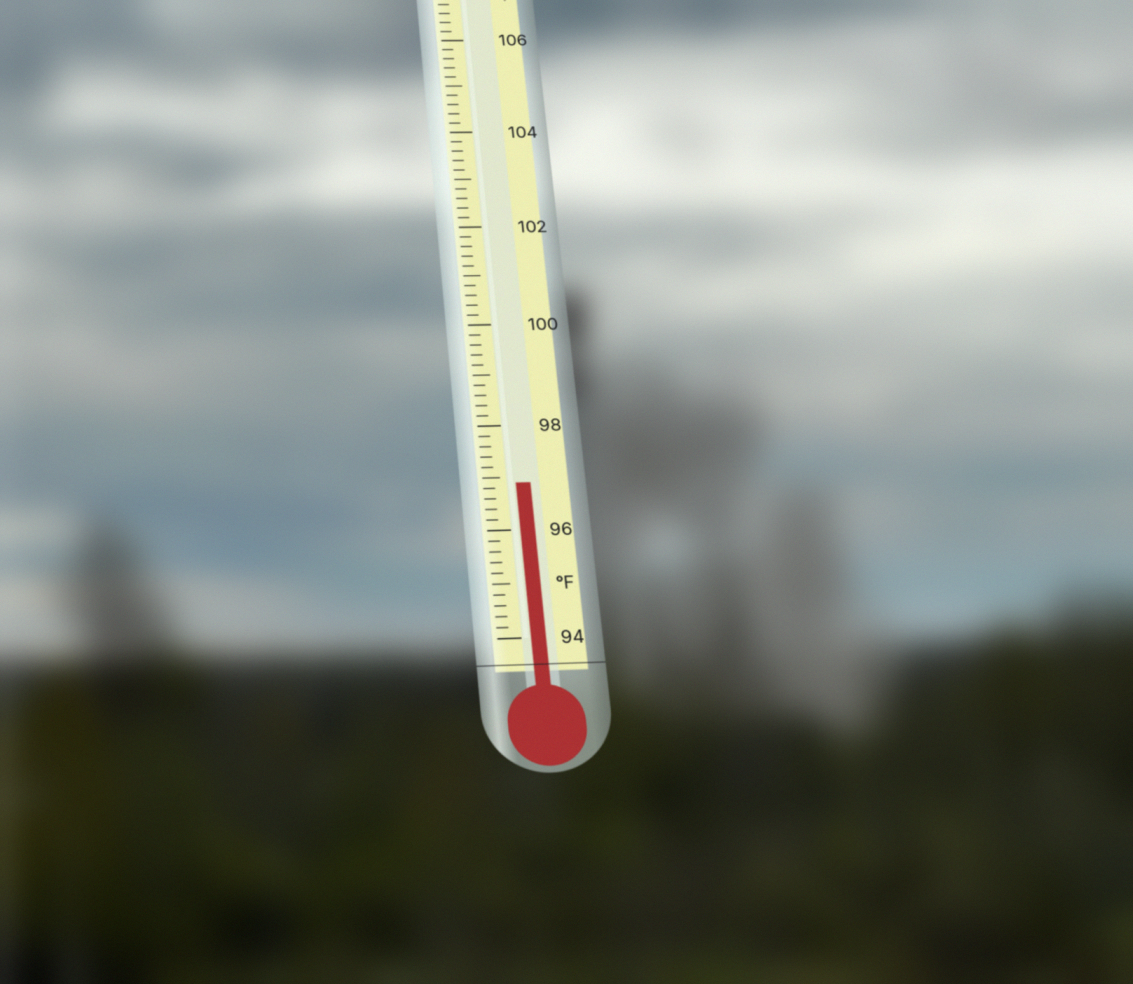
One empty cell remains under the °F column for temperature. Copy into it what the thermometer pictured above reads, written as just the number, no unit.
96.9
